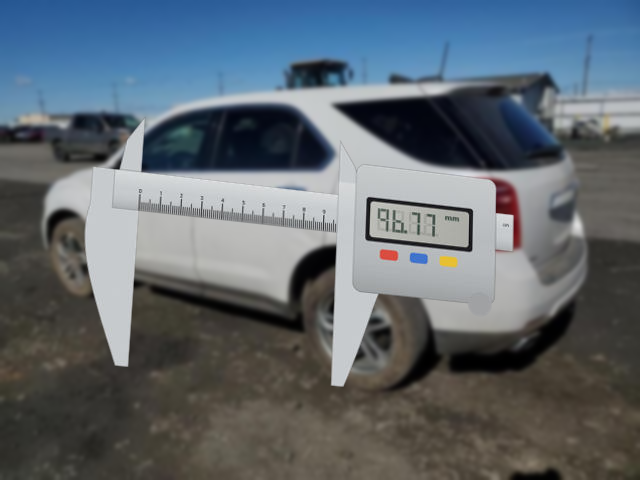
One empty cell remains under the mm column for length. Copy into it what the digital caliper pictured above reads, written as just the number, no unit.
96.77
